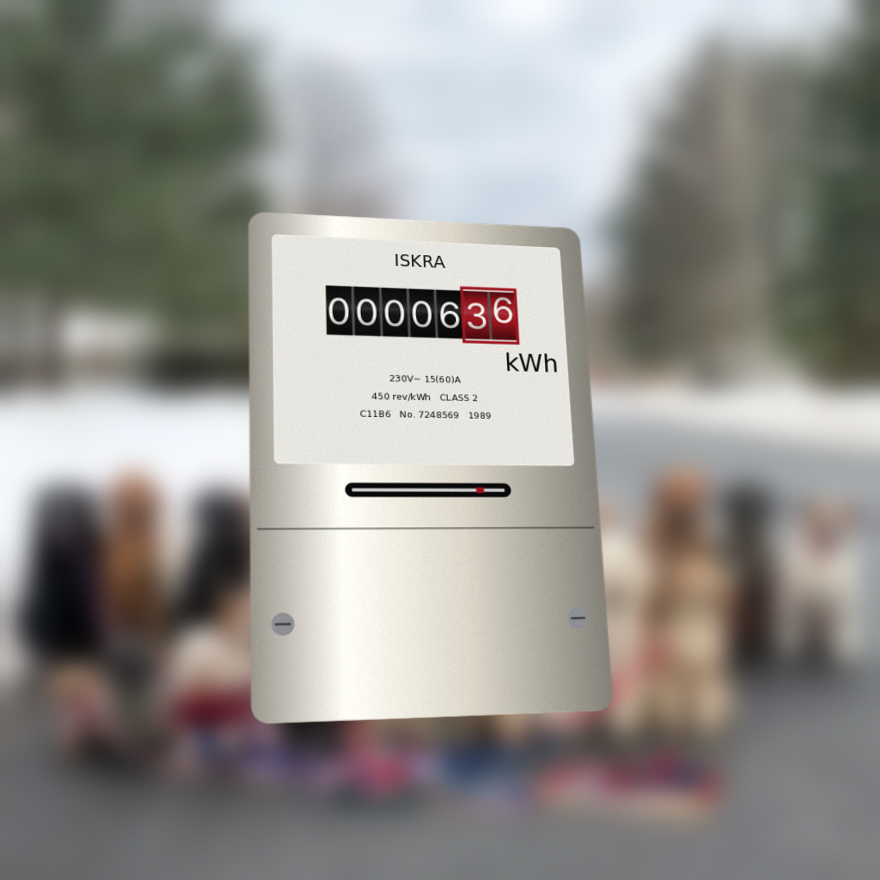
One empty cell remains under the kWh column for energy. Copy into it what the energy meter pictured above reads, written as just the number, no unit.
6.36
